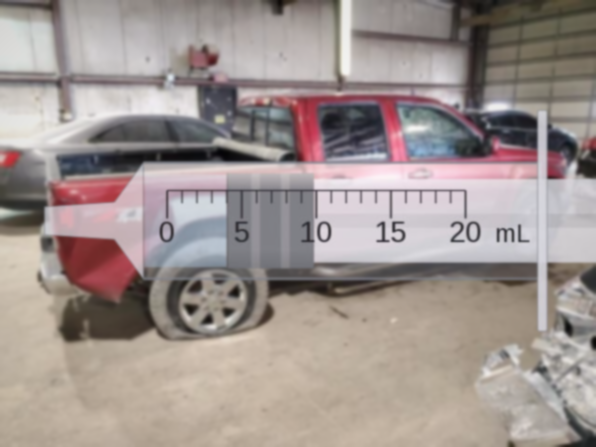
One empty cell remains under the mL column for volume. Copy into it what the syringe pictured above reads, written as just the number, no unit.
4
